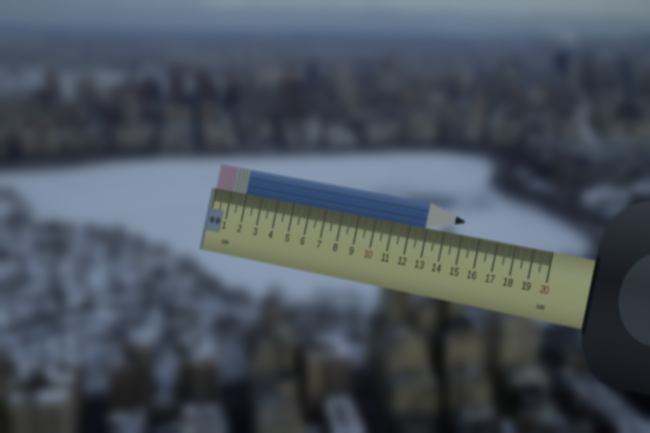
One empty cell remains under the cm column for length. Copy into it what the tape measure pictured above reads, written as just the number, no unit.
15
